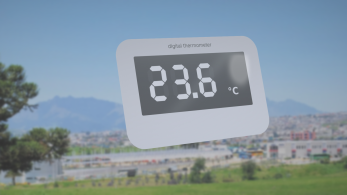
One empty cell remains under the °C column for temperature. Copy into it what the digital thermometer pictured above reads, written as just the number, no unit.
23.6
